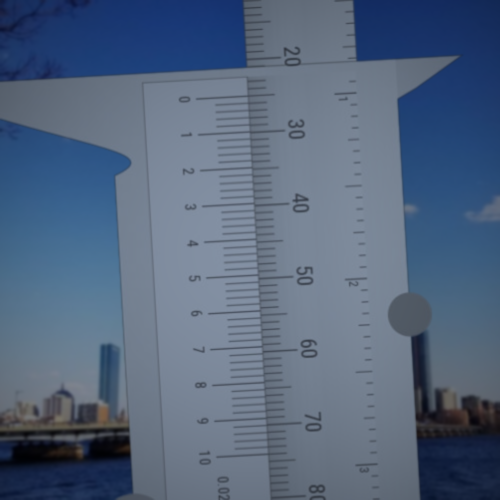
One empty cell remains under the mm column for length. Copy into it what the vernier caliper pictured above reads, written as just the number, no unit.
25.0
